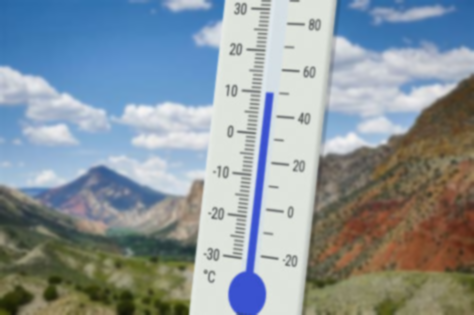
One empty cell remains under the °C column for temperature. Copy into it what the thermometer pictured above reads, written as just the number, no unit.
10
